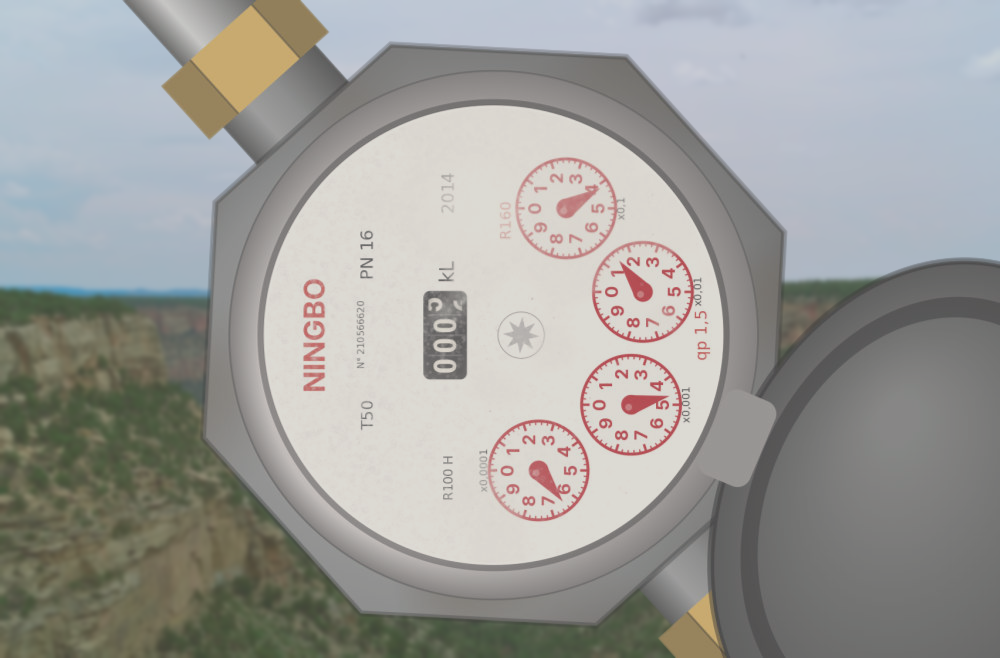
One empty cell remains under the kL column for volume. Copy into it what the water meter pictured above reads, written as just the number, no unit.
5.4146
